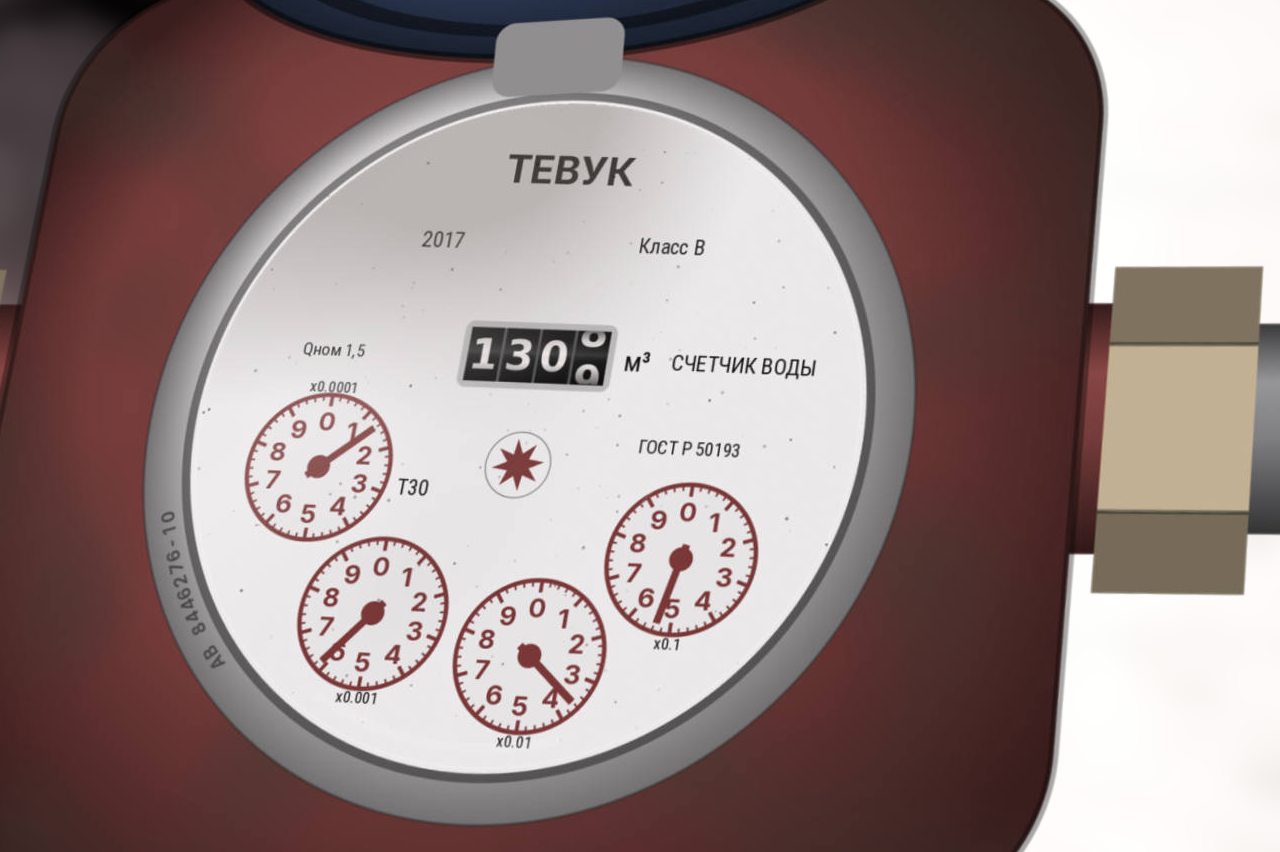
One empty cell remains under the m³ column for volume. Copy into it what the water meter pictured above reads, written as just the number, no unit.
1308.5361
